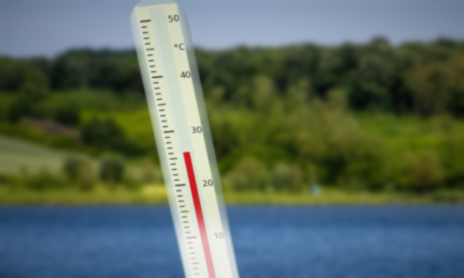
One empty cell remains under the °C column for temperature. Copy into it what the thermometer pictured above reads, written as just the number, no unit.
26
